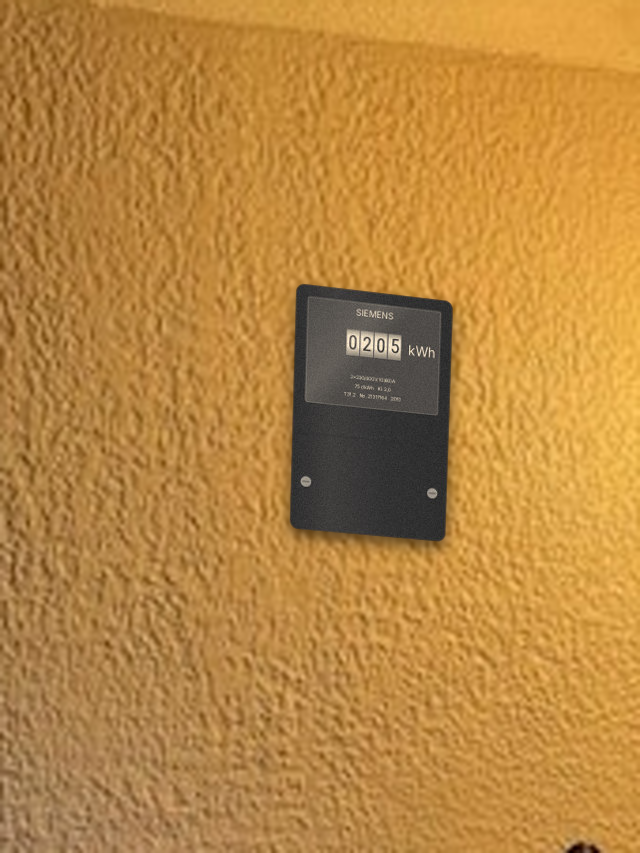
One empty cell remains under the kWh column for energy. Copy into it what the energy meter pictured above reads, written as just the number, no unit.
205
